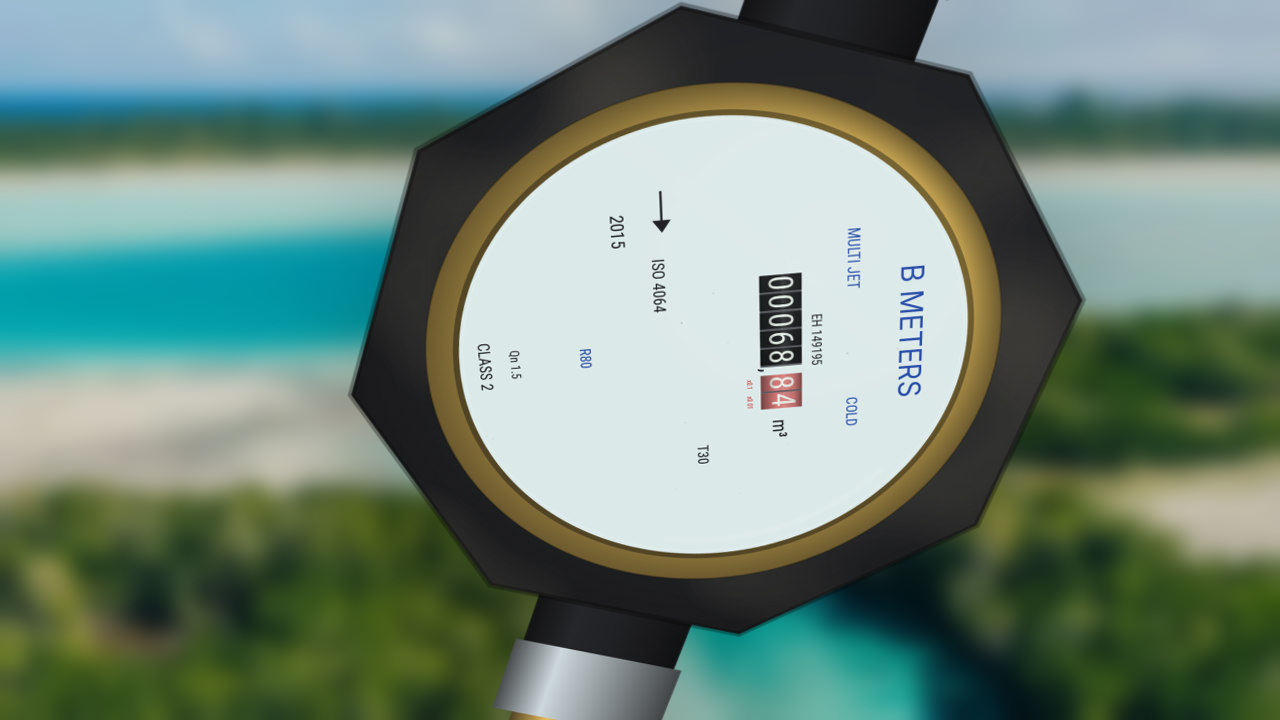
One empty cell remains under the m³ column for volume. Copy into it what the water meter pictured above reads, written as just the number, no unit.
68.84
